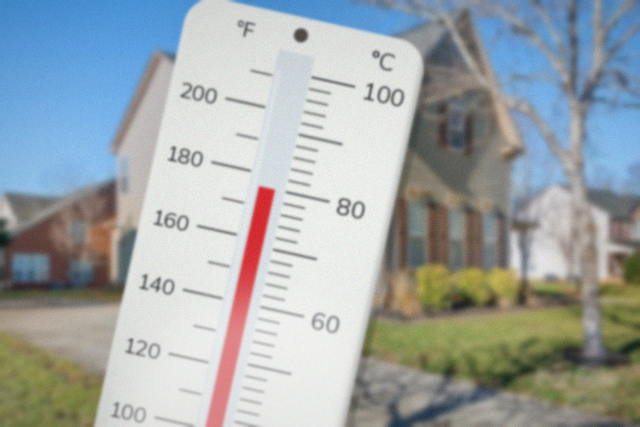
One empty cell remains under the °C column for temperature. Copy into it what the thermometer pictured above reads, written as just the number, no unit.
80
